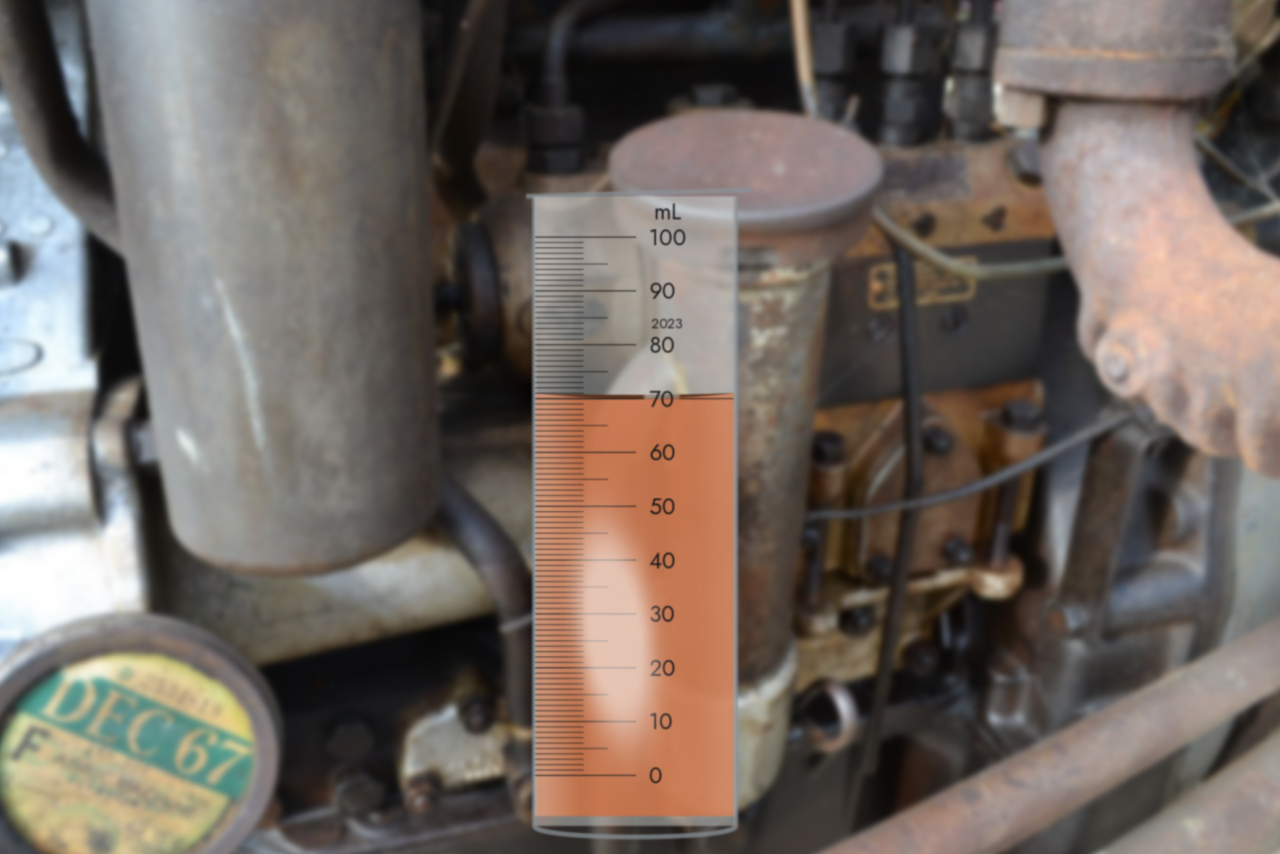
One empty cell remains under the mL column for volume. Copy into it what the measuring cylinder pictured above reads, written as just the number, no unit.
70
